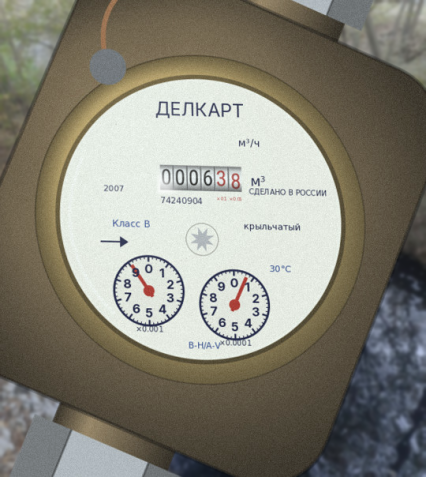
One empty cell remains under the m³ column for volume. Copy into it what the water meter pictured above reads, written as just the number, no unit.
6.3790
